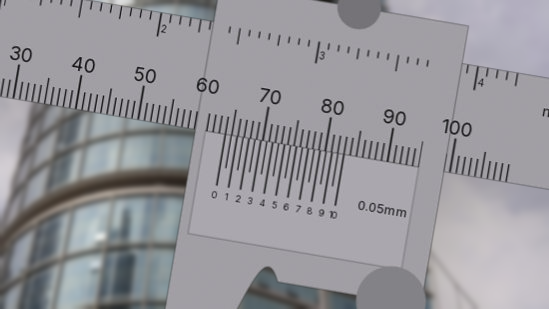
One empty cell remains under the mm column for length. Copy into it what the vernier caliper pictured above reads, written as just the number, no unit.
64.0
